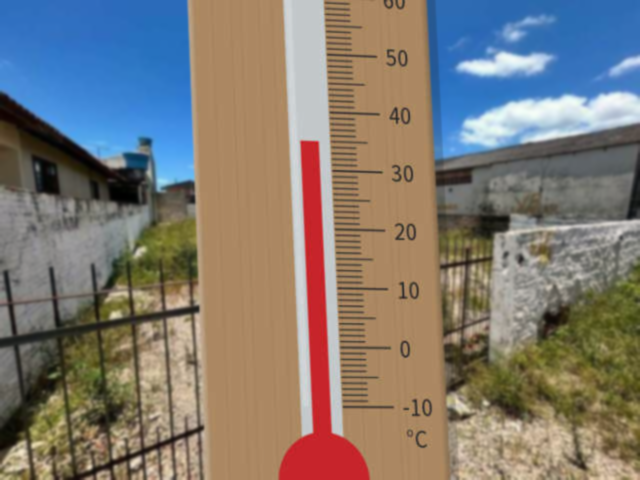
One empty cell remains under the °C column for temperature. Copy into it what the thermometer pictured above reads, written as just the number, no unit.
35
